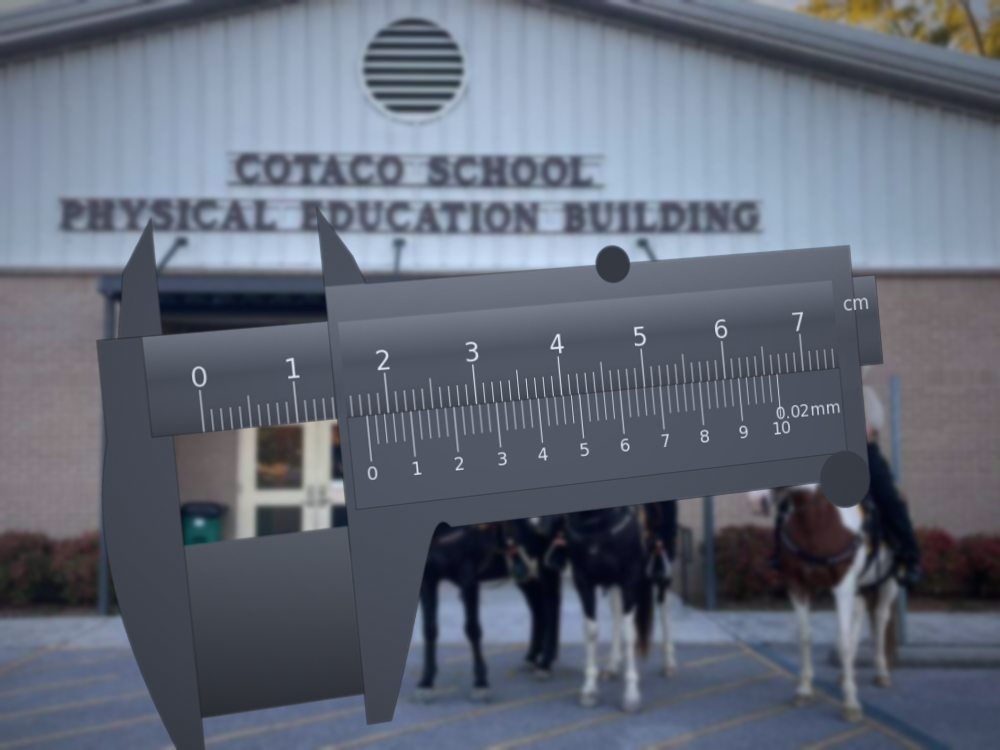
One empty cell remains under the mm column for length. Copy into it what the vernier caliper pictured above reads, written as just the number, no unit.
17.6
